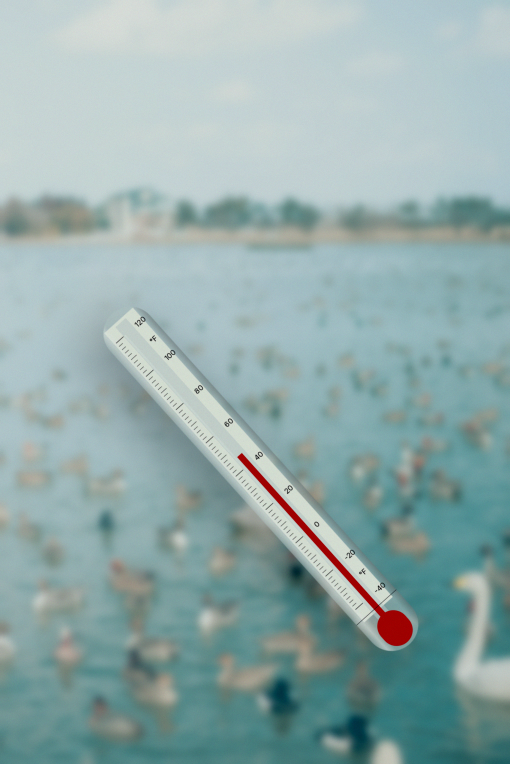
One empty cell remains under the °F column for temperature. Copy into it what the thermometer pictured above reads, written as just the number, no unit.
46
